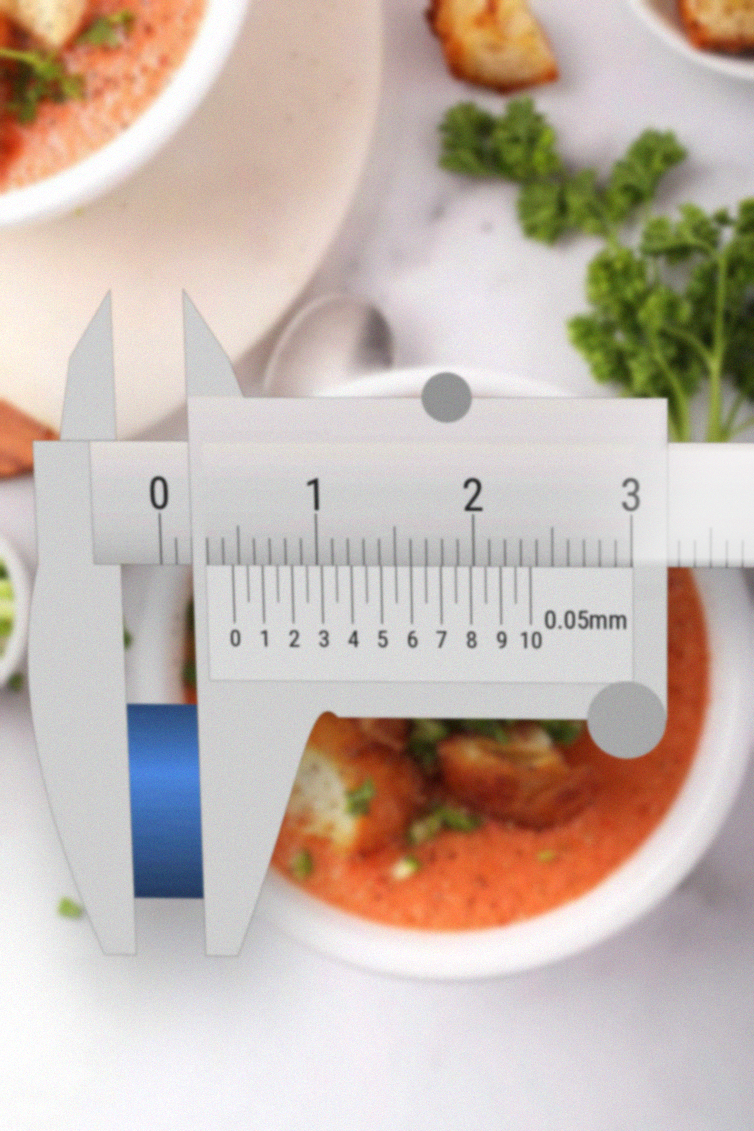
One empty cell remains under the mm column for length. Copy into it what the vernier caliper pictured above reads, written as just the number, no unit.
4.6
